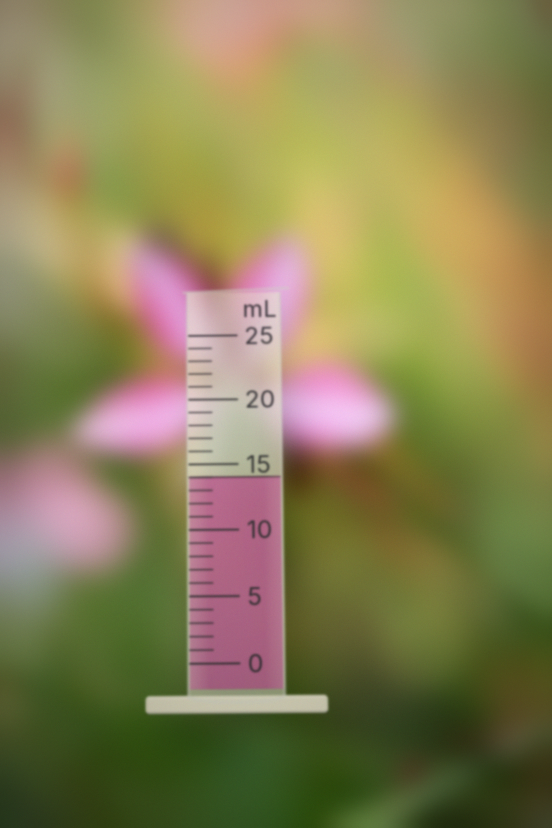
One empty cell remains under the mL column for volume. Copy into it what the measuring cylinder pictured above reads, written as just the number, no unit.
14
